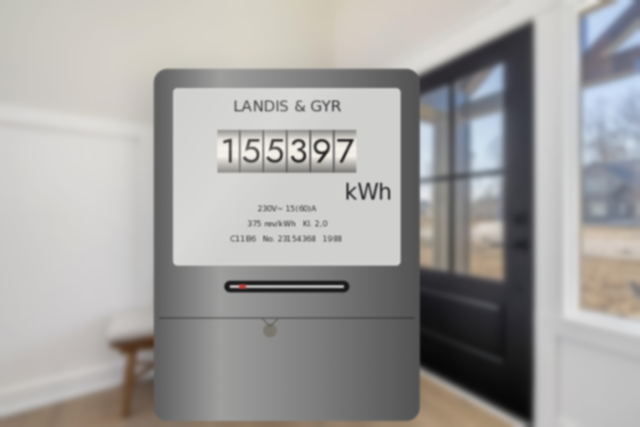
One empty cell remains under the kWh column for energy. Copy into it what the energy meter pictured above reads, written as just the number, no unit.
155397
